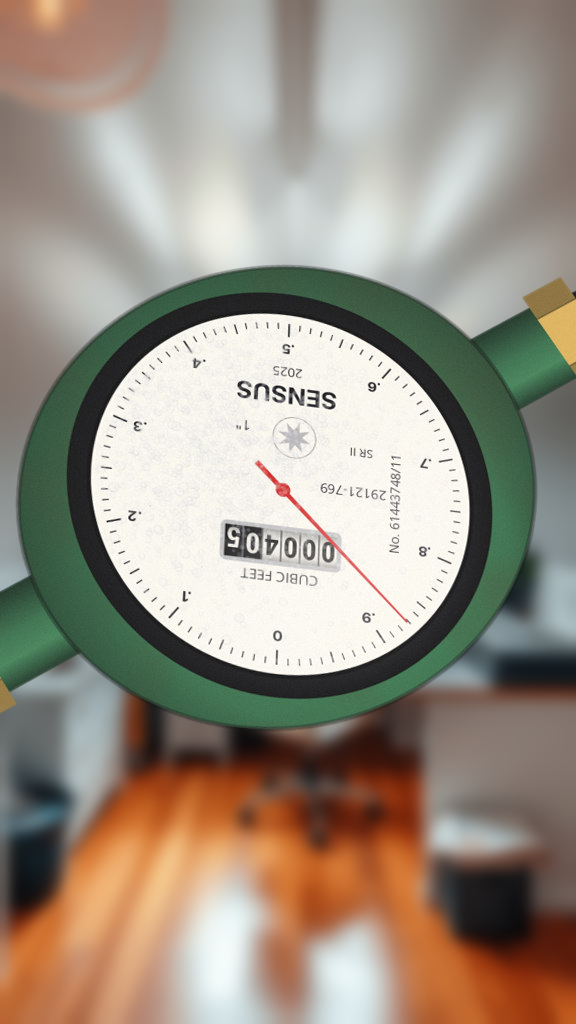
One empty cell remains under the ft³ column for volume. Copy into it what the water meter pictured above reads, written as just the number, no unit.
404.87
